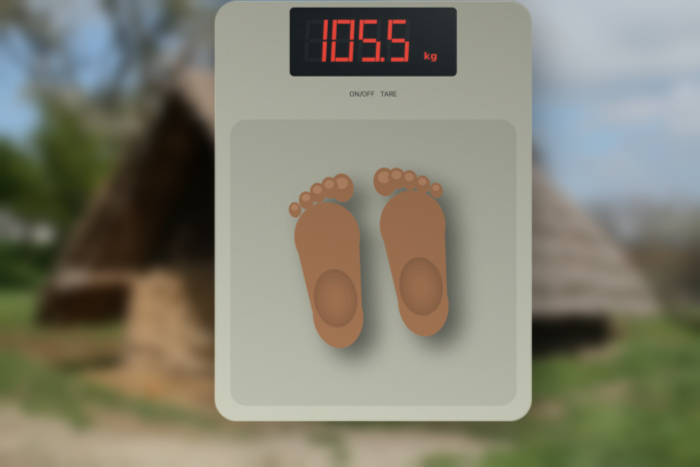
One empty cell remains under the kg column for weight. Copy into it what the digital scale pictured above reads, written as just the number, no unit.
105.5
